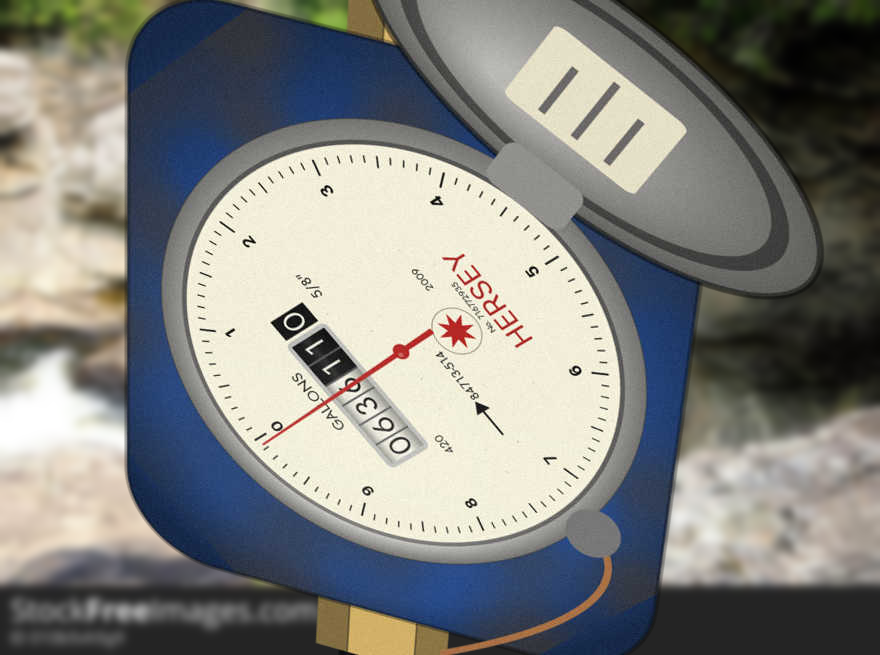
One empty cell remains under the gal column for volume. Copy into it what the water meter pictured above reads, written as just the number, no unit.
636109.9
